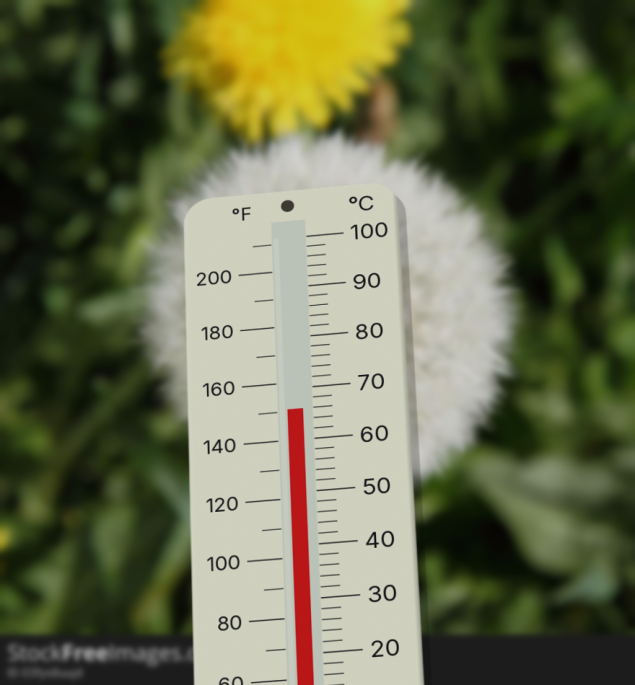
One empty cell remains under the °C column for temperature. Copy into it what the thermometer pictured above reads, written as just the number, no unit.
66
